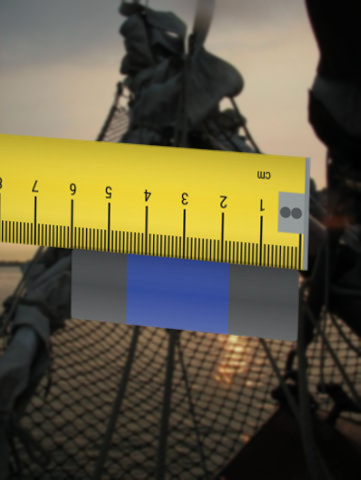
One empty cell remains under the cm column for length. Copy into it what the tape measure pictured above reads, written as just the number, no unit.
6
